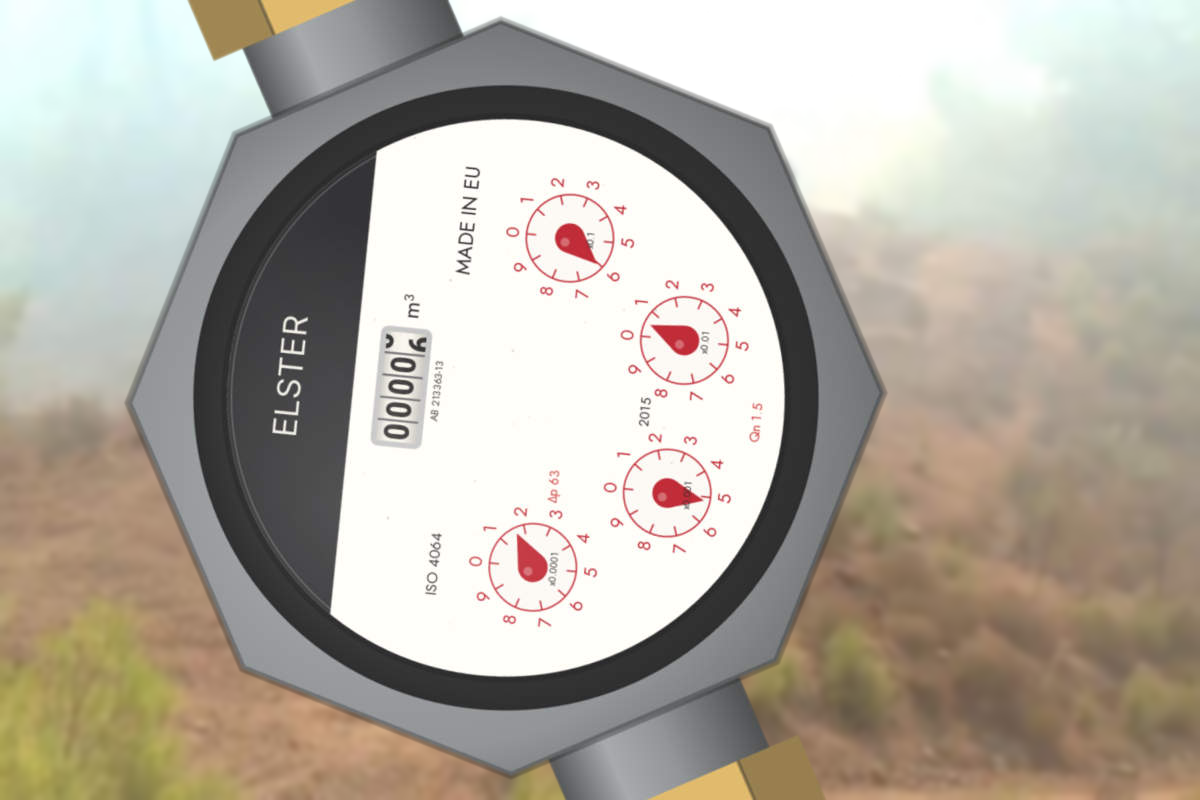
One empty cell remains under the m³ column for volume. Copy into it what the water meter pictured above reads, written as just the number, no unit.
5.6051
